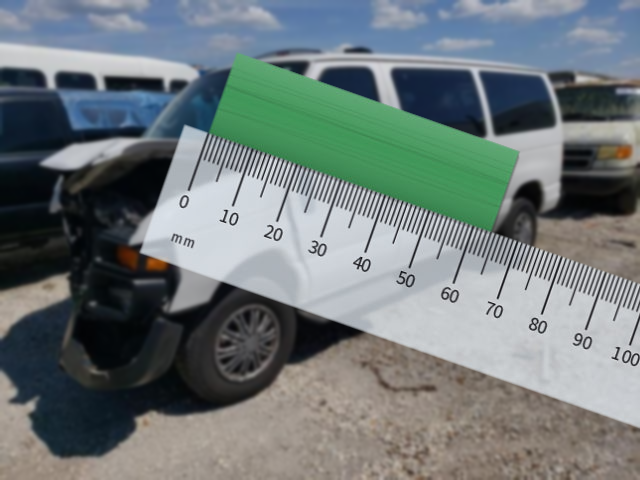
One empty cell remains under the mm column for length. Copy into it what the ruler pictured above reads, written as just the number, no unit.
64
